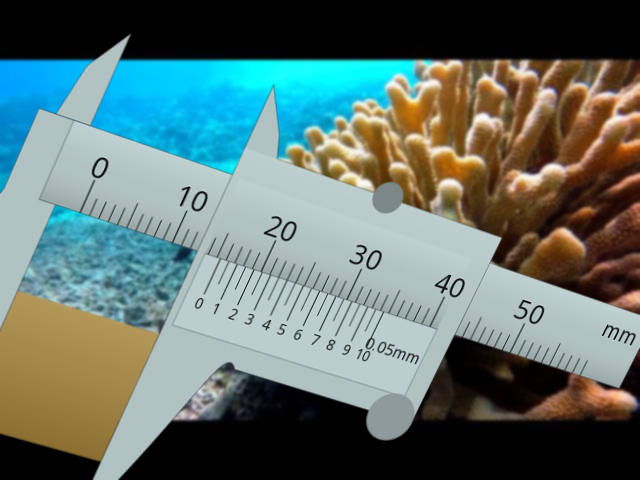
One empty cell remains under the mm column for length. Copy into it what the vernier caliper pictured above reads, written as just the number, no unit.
15.4
